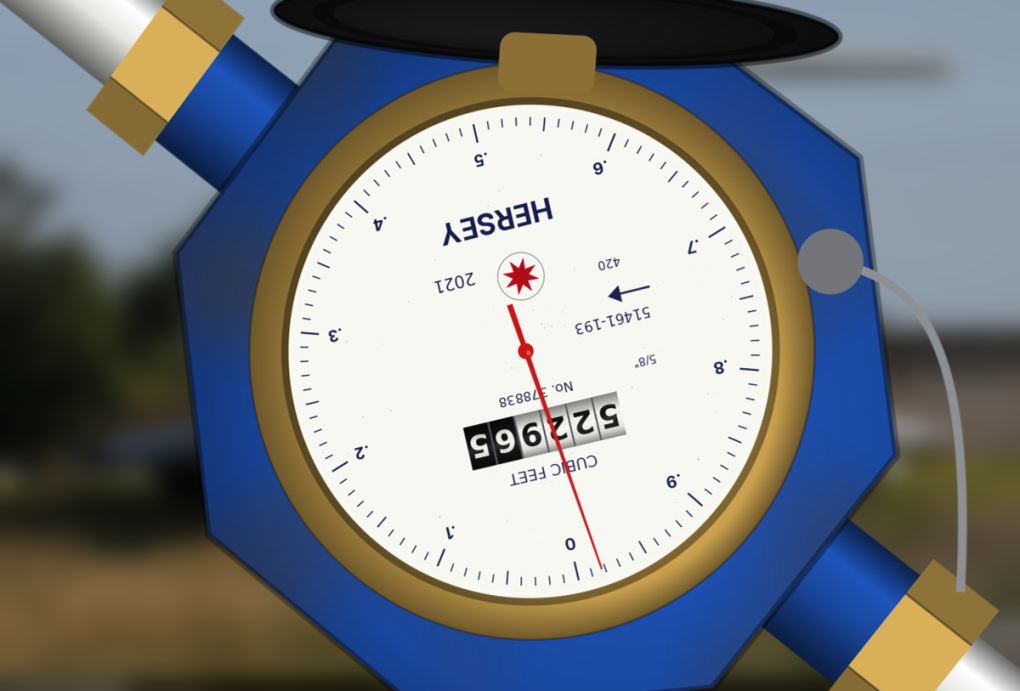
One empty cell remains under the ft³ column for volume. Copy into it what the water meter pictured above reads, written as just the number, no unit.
522964.98
